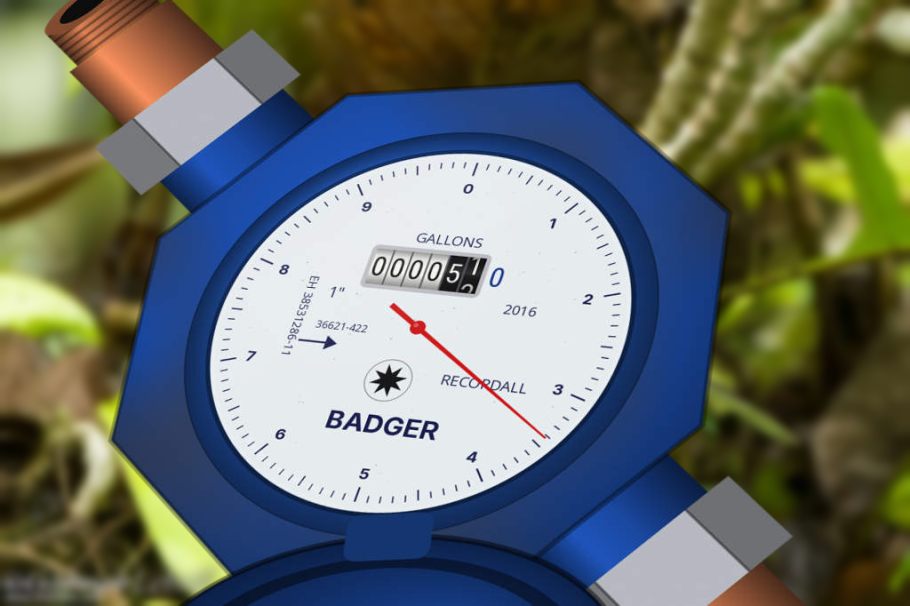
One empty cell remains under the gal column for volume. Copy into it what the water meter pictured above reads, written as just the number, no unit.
513.4
